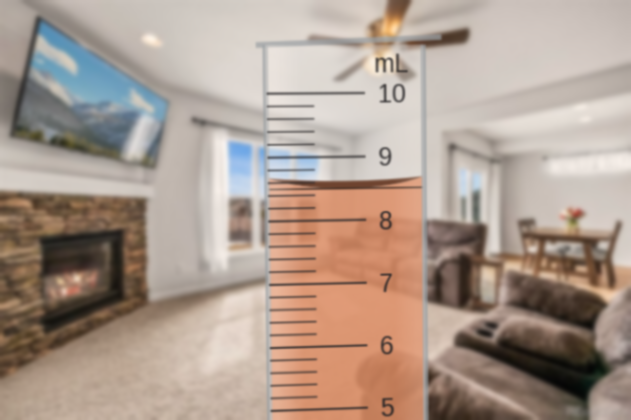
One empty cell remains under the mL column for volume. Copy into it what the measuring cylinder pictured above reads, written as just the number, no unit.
8.5
